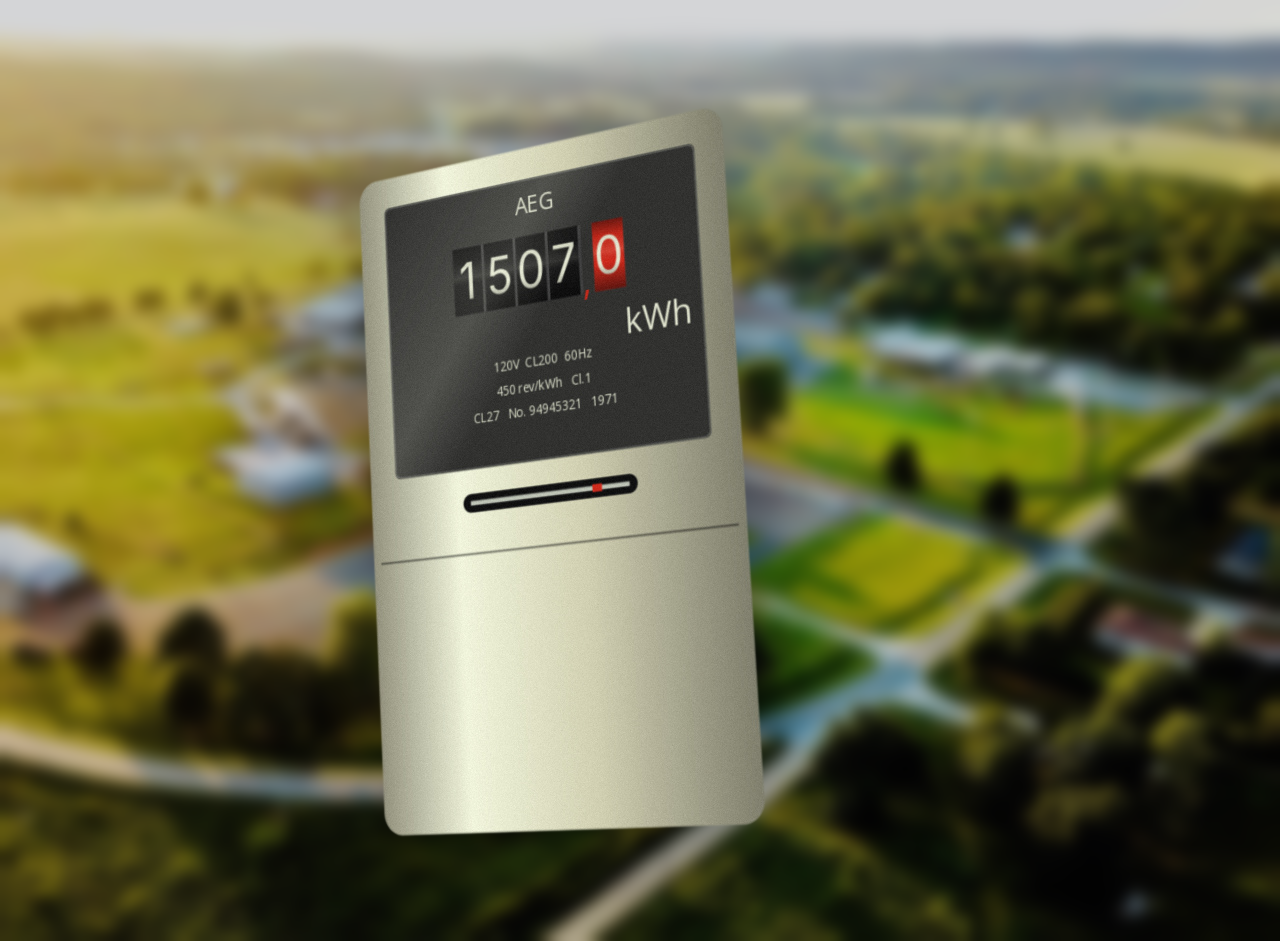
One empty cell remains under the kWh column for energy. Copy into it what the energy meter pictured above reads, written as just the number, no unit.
1507.0
